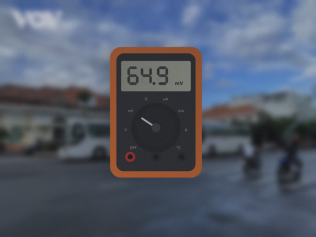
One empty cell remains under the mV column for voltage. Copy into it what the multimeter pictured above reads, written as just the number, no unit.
64.9
